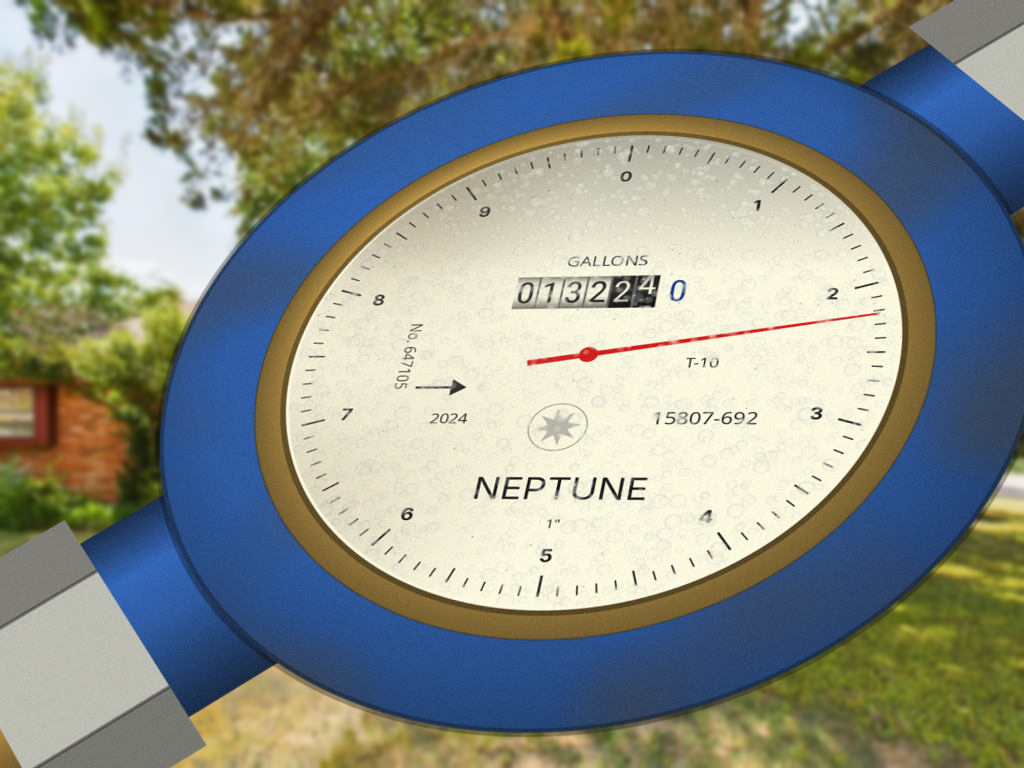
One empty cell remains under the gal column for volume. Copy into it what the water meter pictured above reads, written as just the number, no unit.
132242.2
